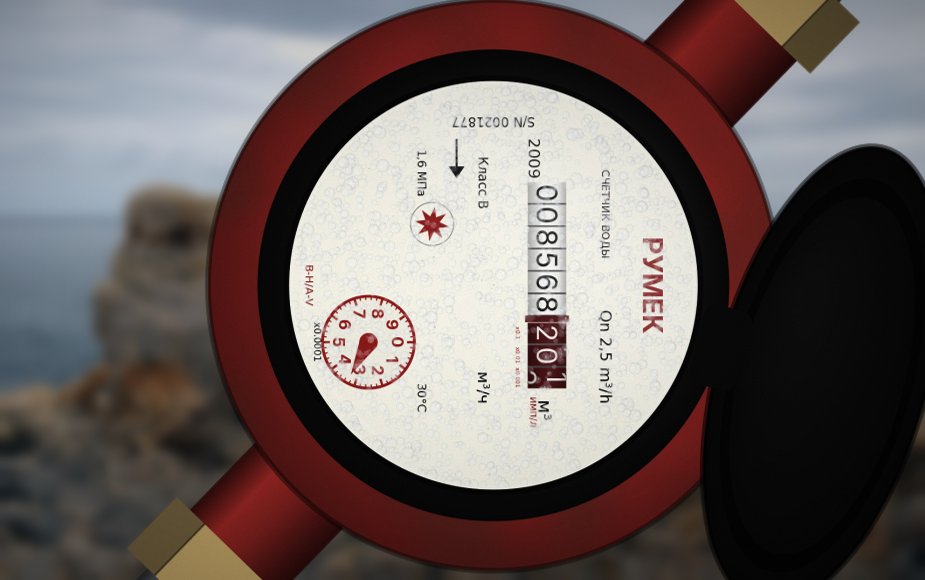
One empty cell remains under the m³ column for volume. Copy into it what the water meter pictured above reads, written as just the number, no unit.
8568.2013
